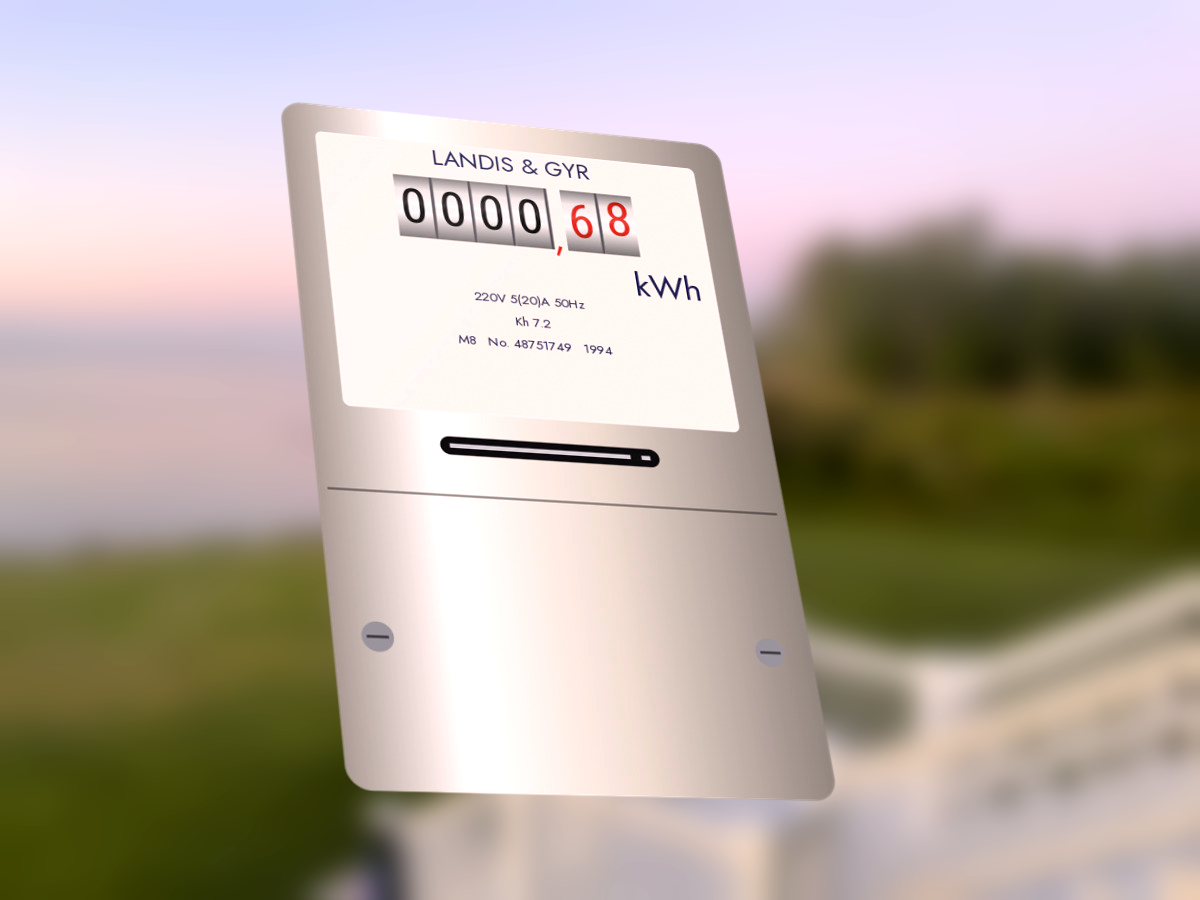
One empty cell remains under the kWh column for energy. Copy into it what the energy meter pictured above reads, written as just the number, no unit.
0.68
